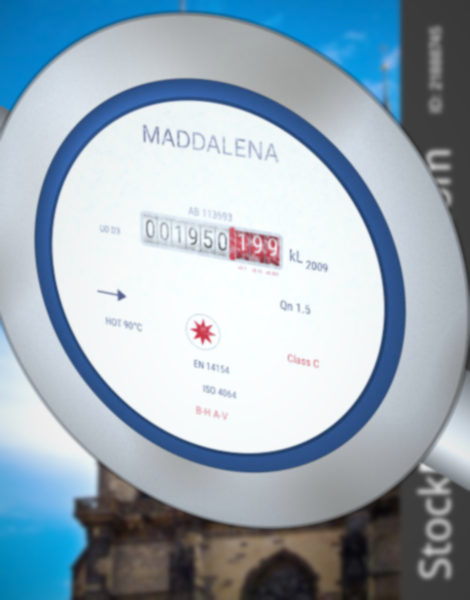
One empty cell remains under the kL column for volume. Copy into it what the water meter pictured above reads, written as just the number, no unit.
1950.199
